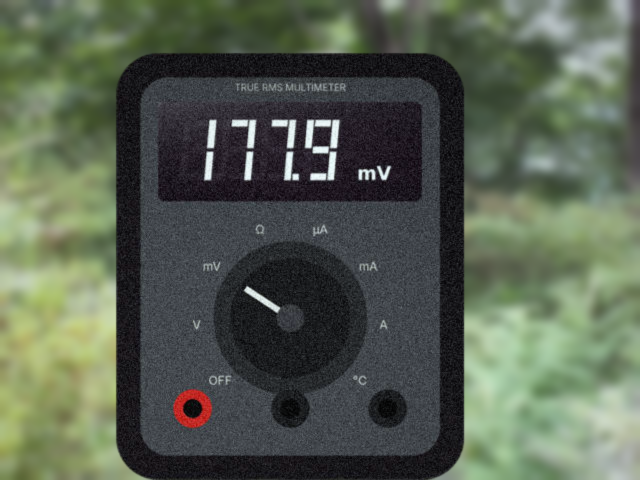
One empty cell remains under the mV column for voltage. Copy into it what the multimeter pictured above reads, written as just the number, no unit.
177.9
